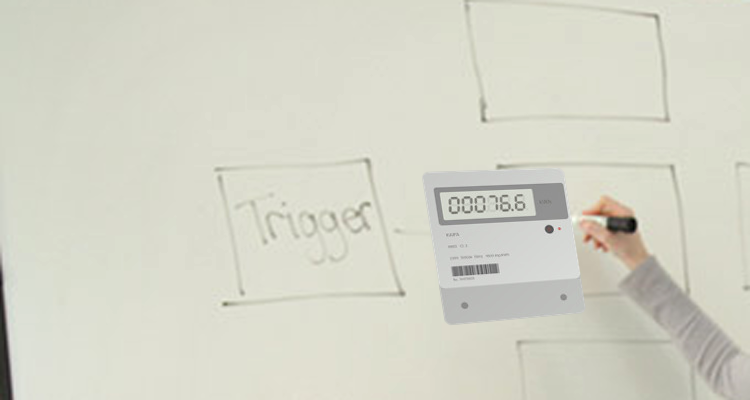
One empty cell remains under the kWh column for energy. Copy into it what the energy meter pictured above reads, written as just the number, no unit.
76.6
